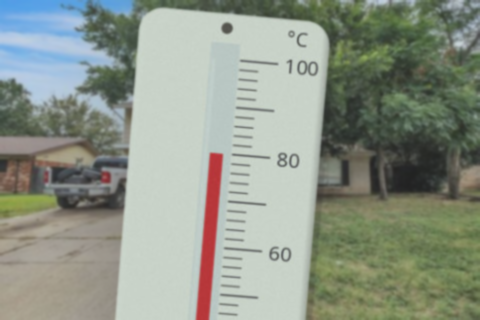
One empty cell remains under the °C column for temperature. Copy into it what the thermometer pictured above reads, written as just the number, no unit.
80
